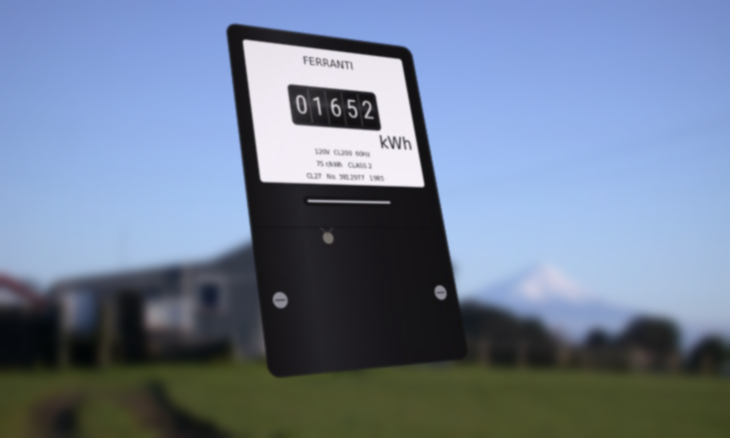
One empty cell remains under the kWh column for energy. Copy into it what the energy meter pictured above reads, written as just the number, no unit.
1652
